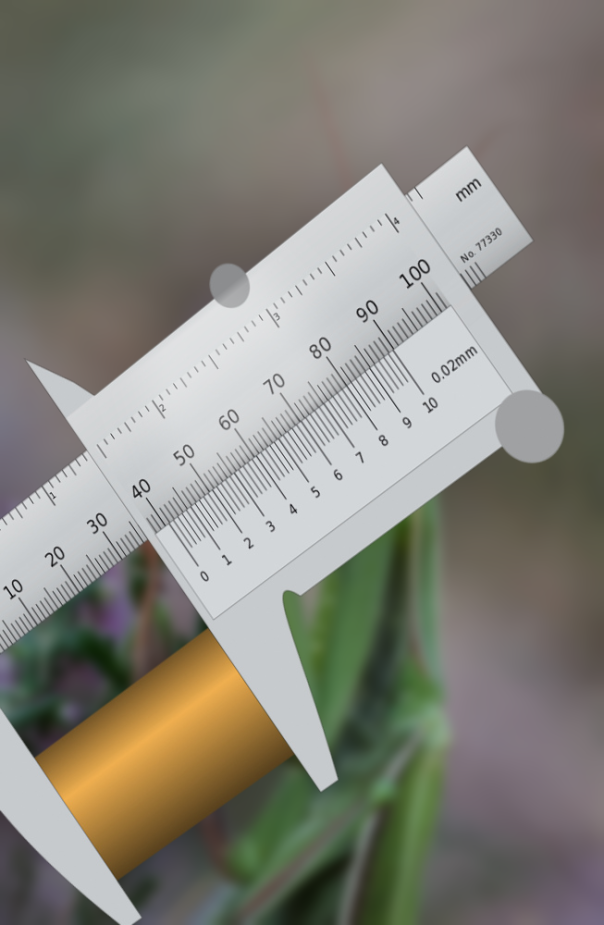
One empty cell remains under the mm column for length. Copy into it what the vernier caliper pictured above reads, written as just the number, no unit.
40.8
